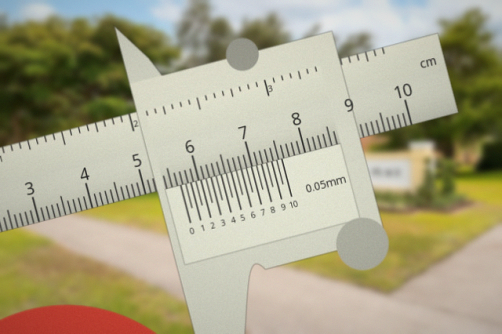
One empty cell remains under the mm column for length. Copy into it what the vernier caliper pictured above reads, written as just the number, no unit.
56.6
